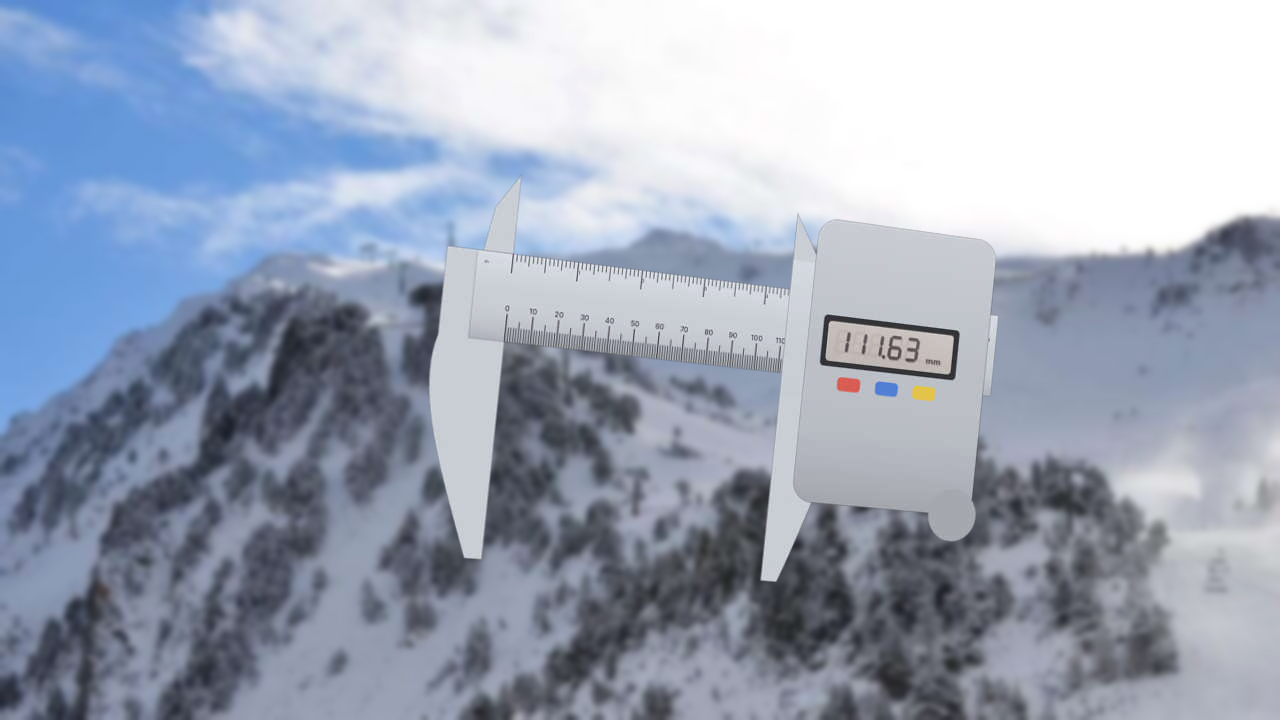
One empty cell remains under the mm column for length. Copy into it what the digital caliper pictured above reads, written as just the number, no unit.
111.63
